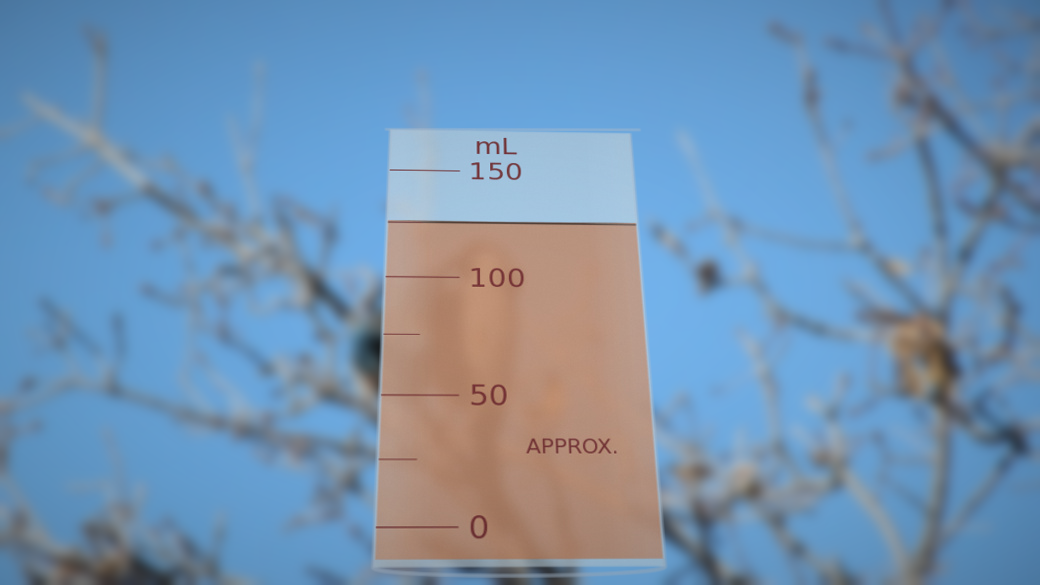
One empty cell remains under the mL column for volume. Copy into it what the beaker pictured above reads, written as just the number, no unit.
125
